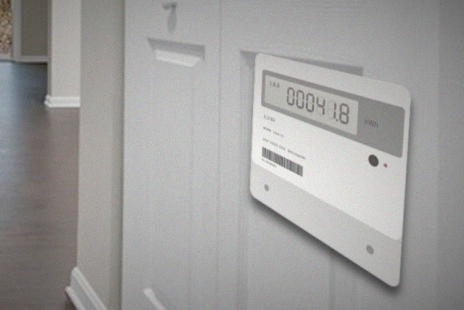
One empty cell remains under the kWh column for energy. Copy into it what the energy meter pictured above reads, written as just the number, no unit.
41.8
